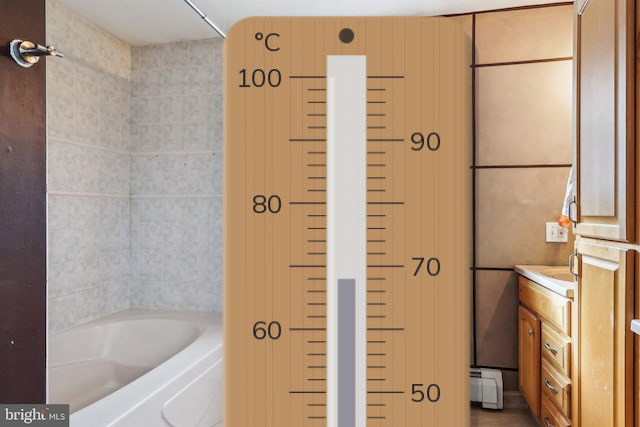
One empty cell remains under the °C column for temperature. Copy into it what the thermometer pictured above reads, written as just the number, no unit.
68
